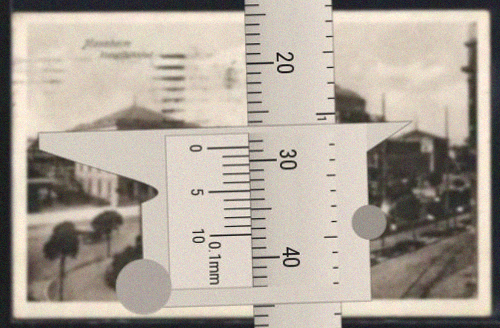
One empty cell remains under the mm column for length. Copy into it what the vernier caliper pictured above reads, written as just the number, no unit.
28.6
